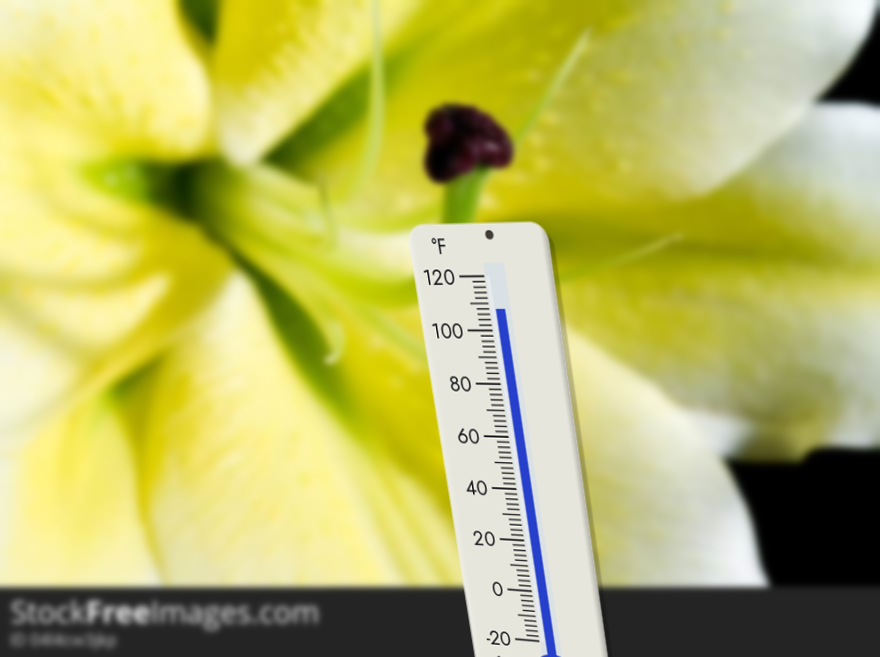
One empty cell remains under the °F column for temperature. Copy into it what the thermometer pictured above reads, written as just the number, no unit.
108
